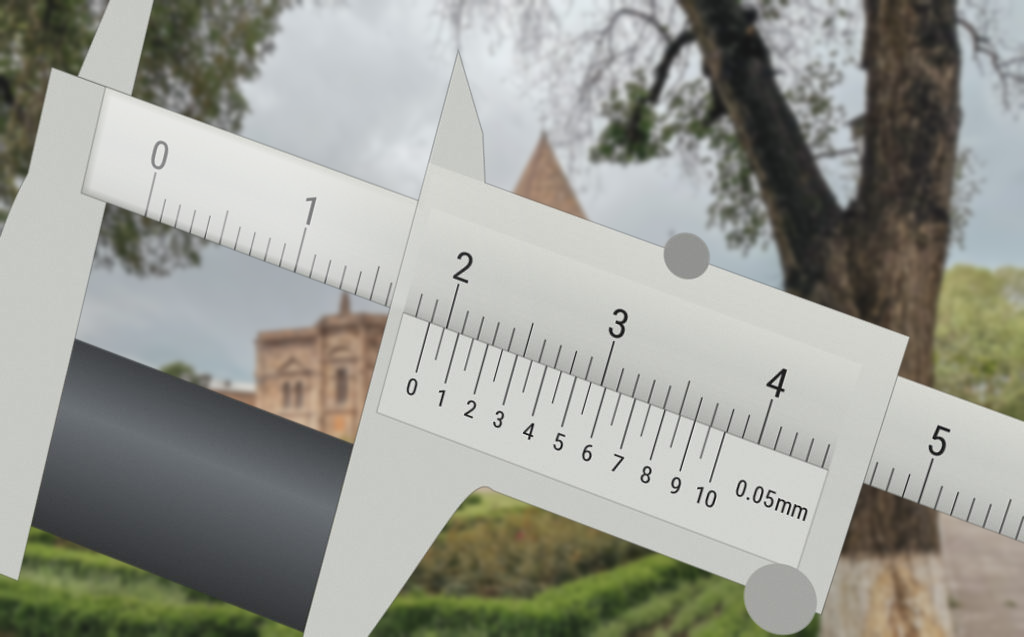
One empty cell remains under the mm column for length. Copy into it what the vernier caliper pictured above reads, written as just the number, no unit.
18.9
